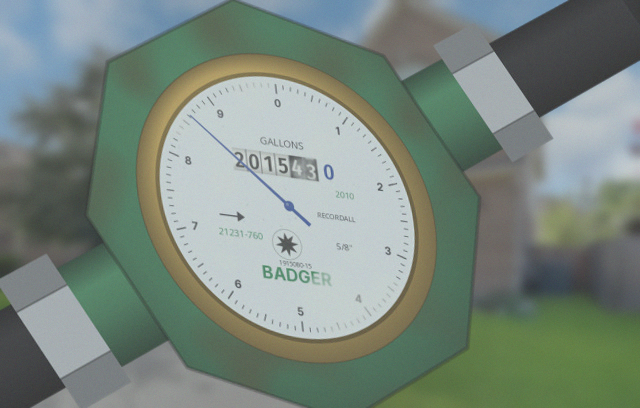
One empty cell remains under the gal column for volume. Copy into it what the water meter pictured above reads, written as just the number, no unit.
2015428.6
